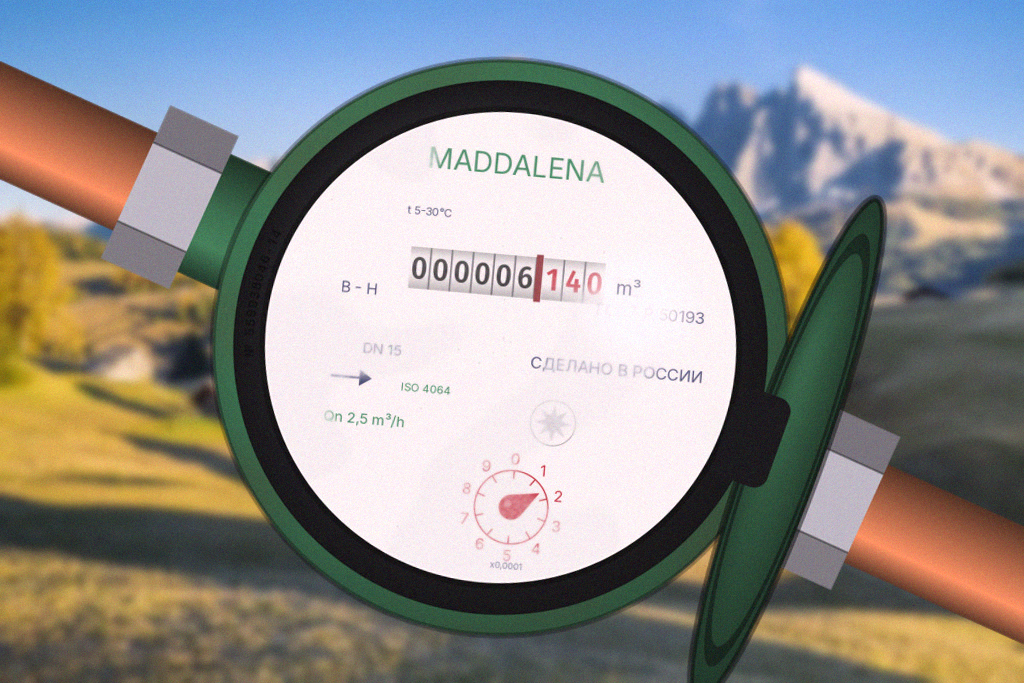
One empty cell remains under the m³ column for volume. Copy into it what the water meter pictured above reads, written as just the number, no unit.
6.1401
